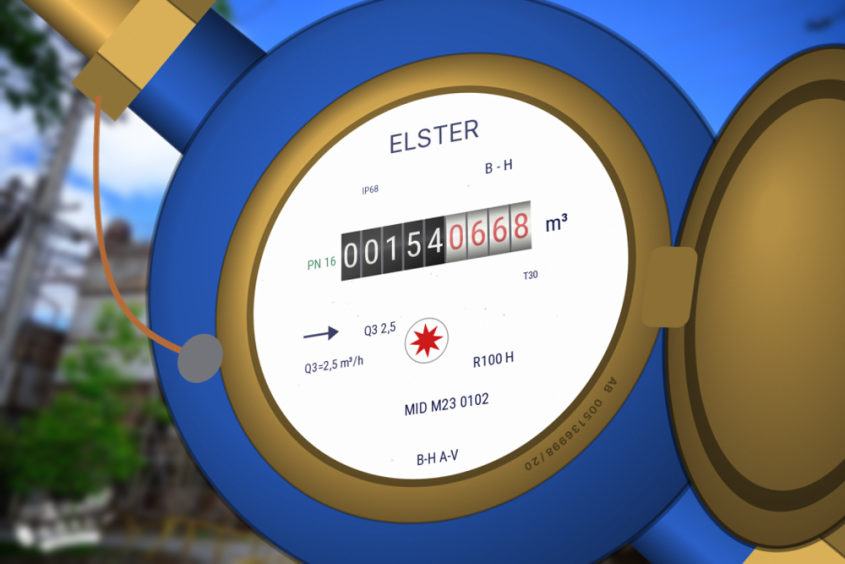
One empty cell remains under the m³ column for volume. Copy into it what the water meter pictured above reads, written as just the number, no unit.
154.0668
